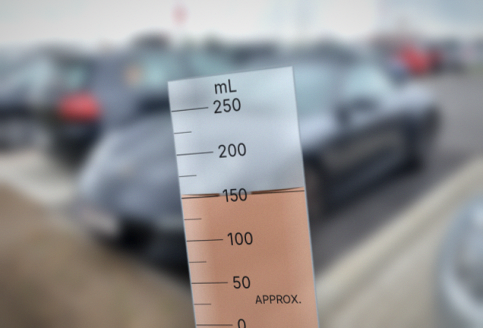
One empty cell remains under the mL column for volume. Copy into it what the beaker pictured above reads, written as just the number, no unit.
150
